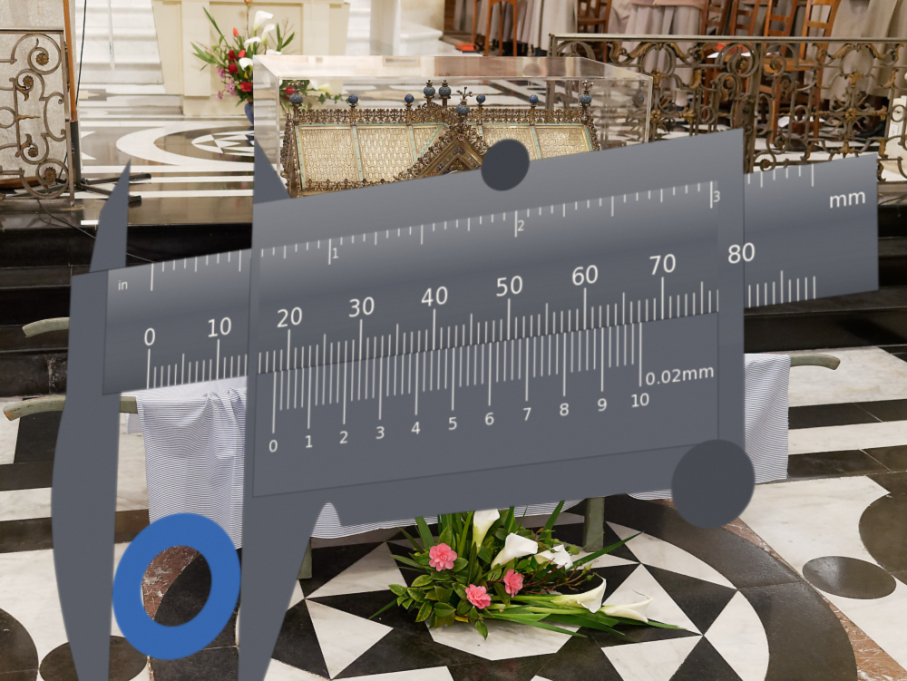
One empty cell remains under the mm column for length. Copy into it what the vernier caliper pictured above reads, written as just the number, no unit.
18.2
